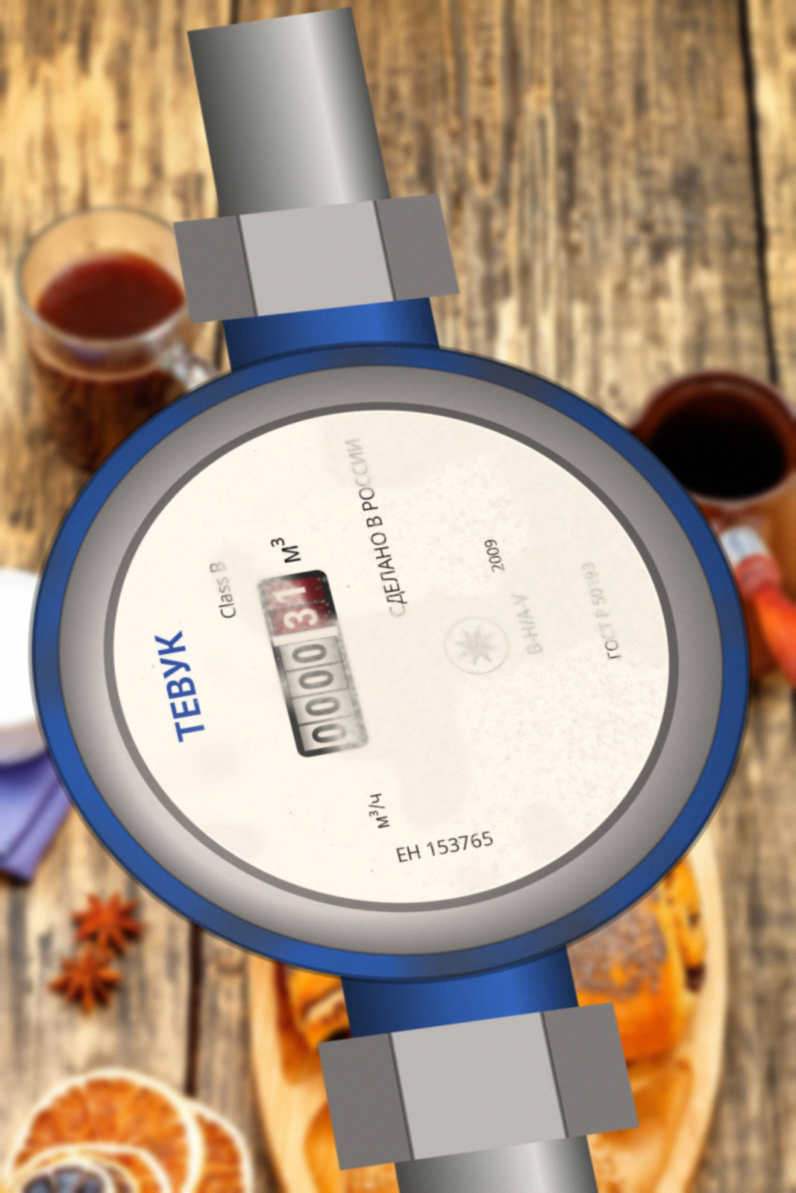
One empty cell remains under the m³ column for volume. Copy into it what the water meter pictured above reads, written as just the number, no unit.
0.31
